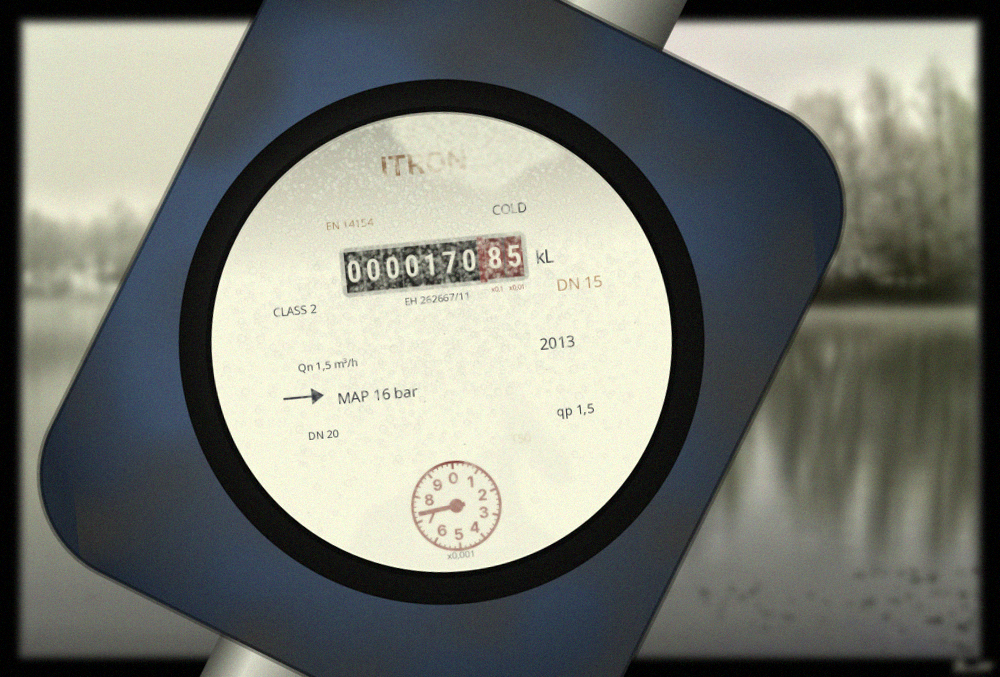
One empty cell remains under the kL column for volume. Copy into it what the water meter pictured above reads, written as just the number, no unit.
170.857
